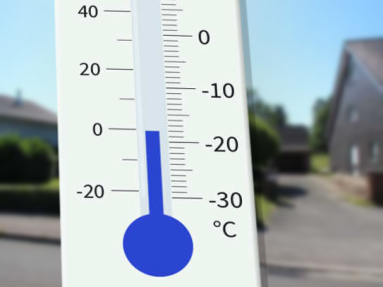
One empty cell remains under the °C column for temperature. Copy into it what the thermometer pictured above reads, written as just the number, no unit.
-18
